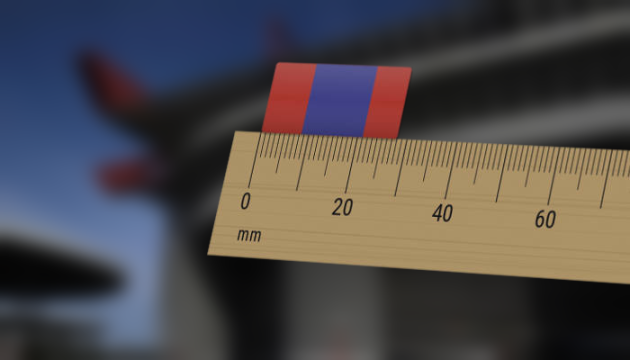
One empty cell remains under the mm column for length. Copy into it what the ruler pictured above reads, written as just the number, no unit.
28
